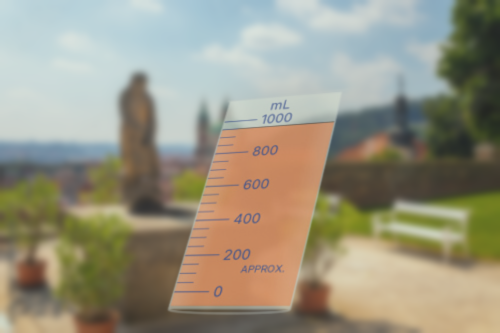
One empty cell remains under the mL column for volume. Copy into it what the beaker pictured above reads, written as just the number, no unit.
950
